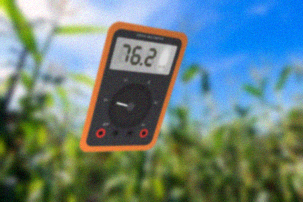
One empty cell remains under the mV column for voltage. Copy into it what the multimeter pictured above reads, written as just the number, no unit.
76.2
